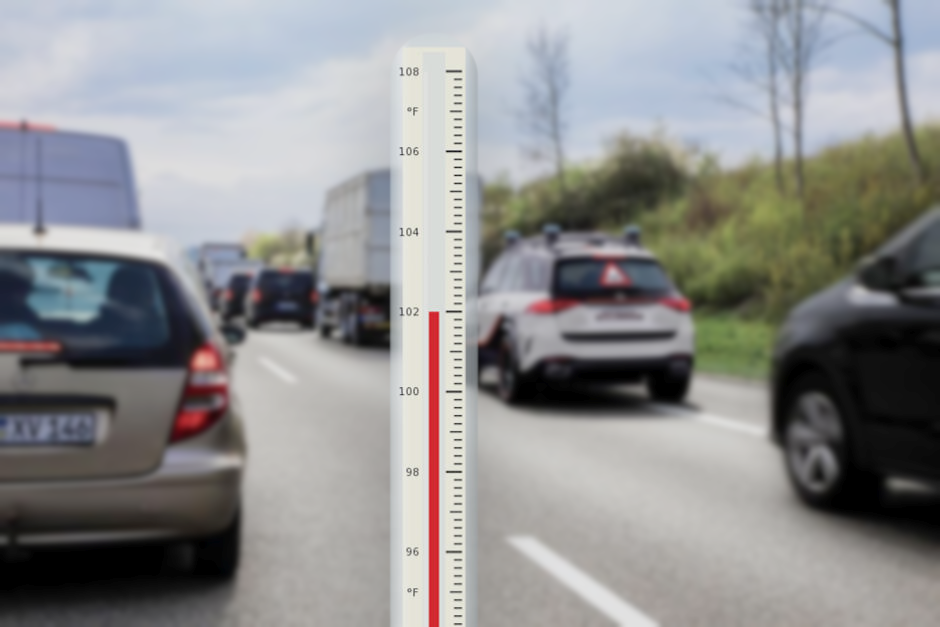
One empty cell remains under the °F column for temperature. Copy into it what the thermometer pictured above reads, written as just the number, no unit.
102
